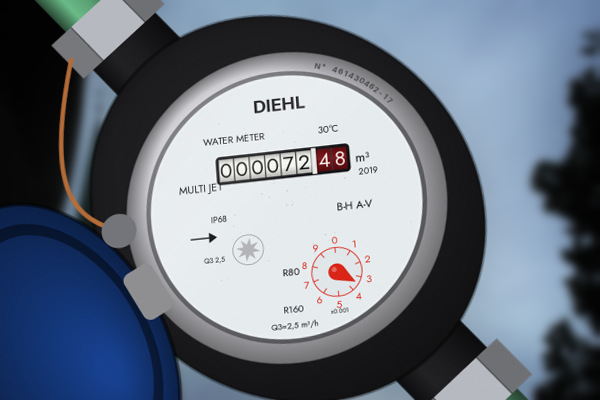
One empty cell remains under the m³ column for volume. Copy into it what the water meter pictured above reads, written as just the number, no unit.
72.483
